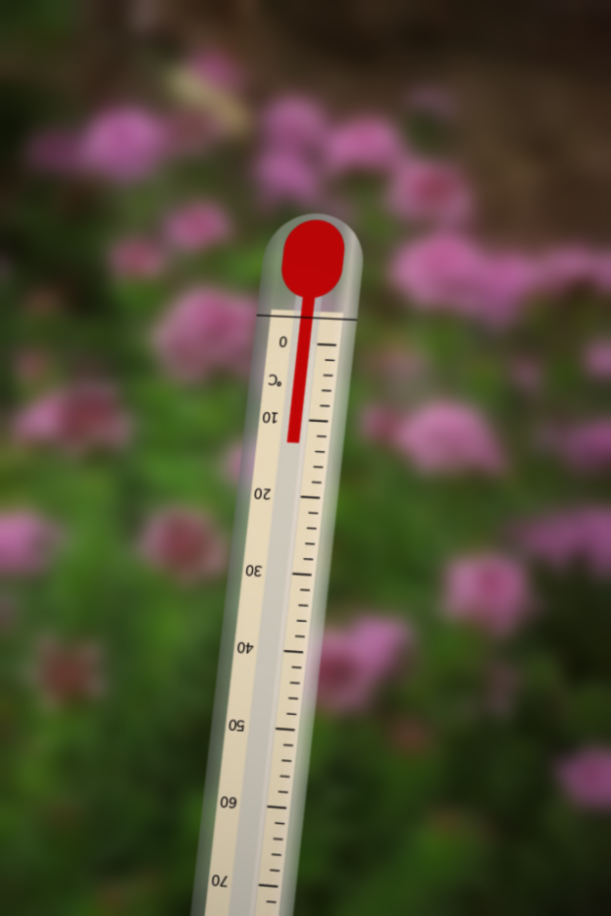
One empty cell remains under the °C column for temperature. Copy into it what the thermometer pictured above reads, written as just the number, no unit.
13
